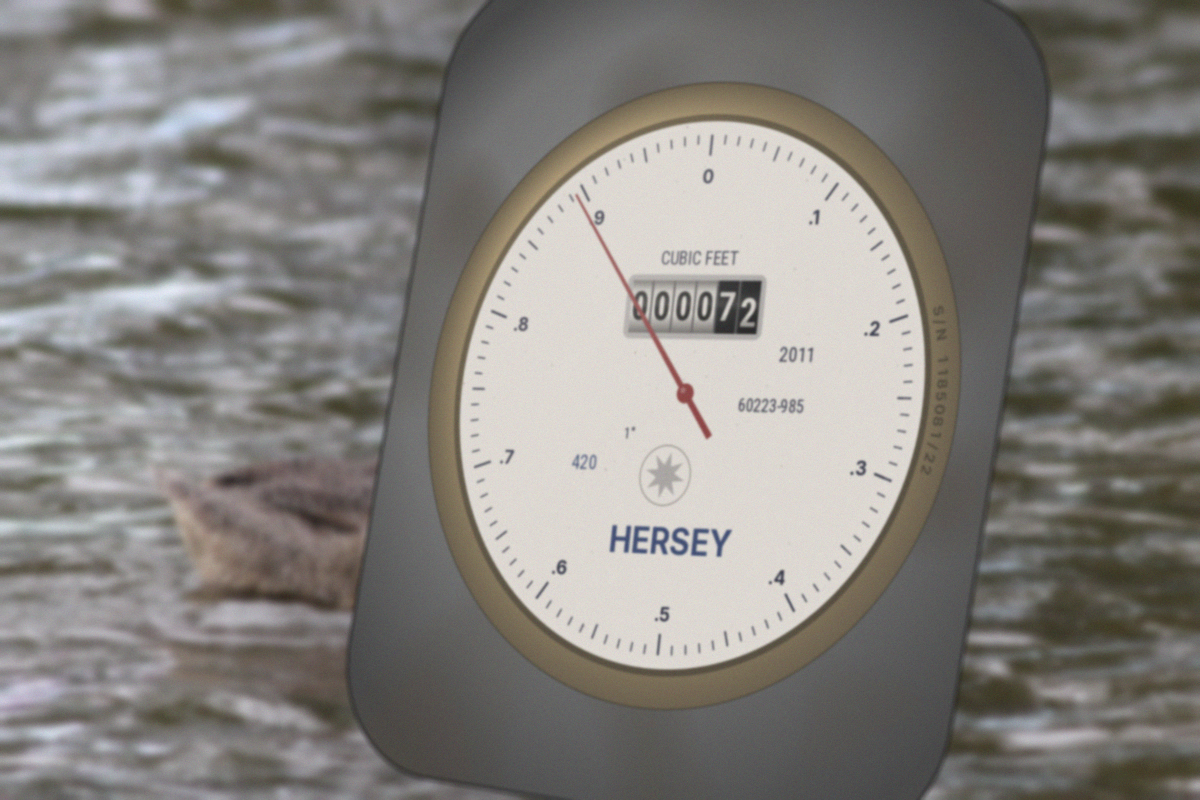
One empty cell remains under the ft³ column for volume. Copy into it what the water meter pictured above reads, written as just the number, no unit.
71.89
